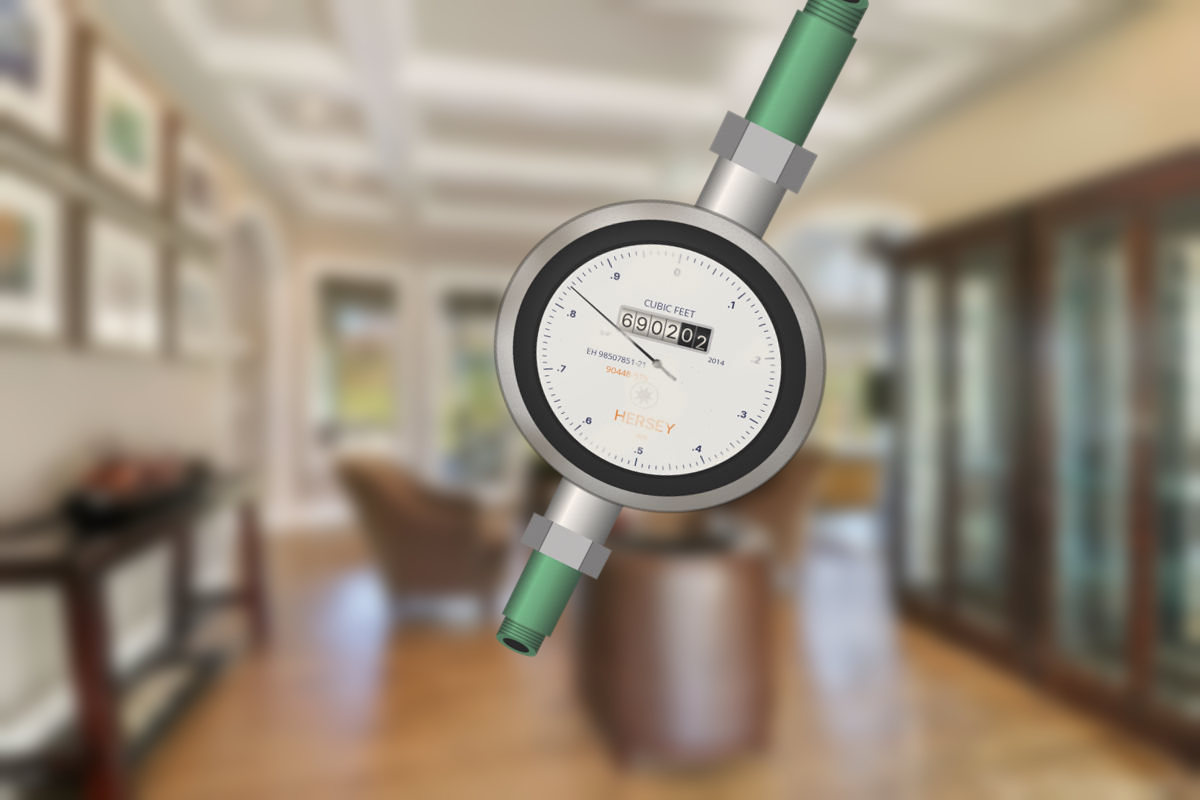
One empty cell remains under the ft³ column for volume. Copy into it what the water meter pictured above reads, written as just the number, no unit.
690201.83
